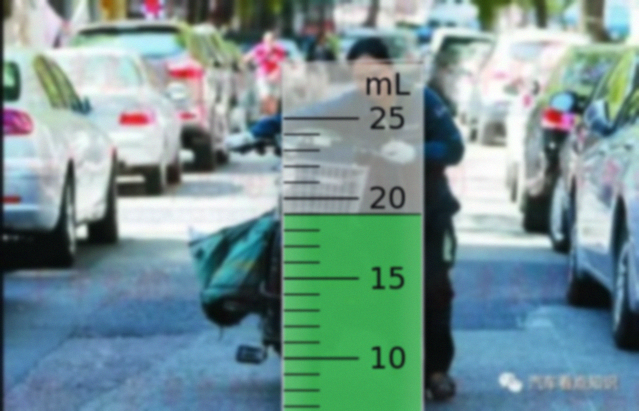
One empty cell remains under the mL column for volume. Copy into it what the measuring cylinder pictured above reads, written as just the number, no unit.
19
